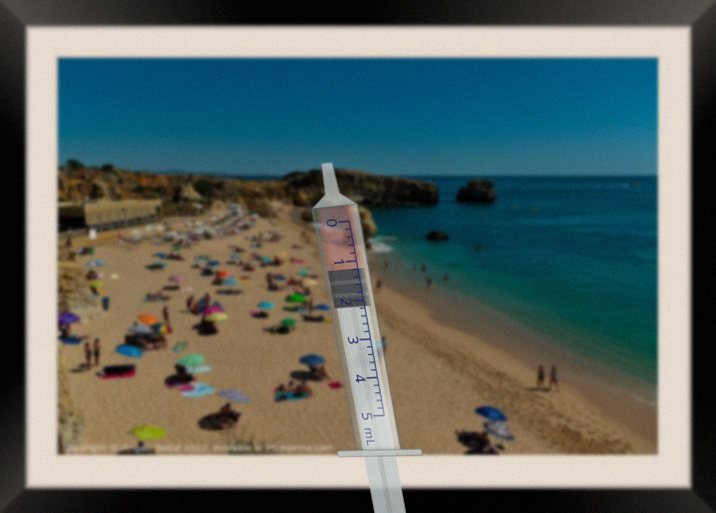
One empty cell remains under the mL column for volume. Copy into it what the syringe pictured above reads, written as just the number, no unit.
1.2
